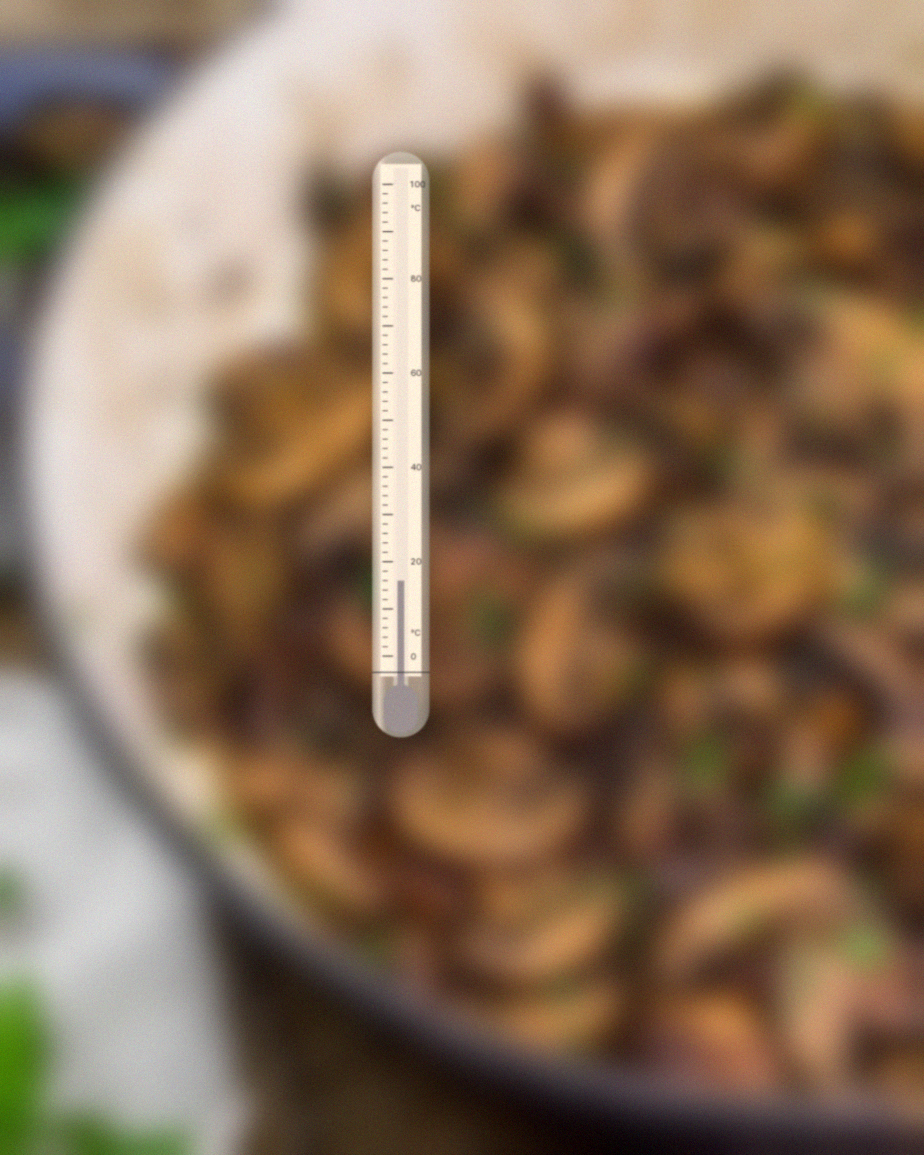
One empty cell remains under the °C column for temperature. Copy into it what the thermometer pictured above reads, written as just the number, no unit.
16
